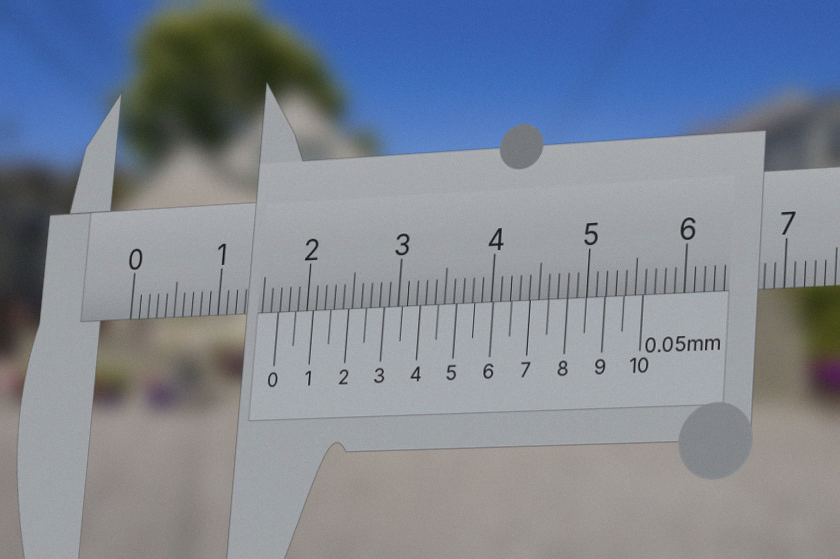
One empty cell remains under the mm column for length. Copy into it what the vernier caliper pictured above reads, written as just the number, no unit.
16.8
